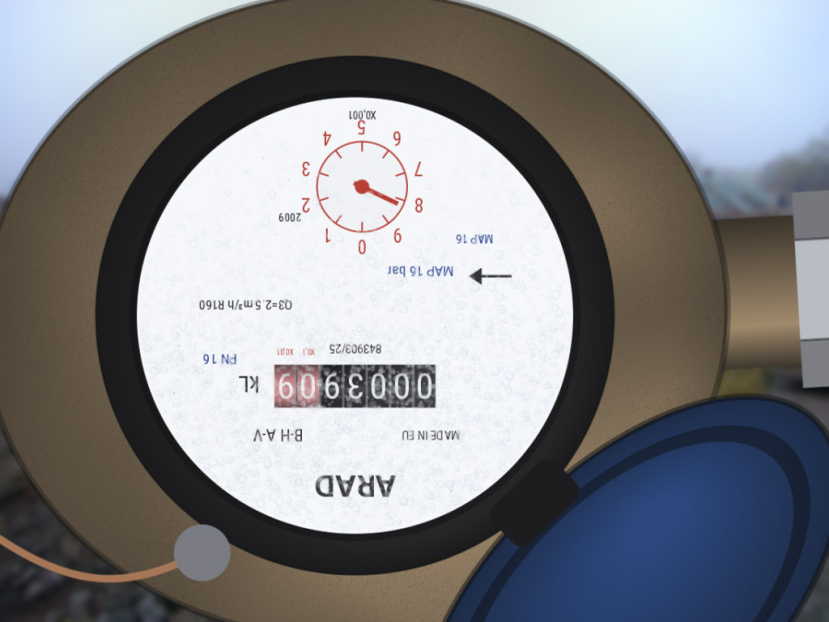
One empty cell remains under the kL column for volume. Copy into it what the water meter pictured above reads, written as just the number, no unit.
39.098
